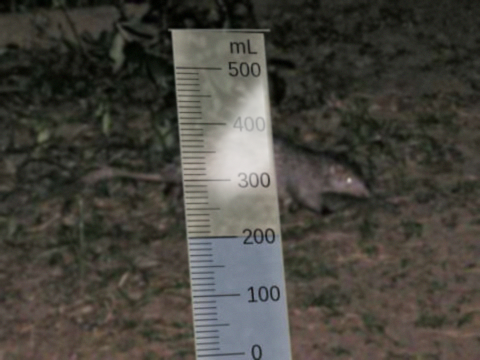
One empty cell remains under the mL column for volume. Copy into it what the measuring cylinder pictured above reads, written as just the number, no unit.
200
